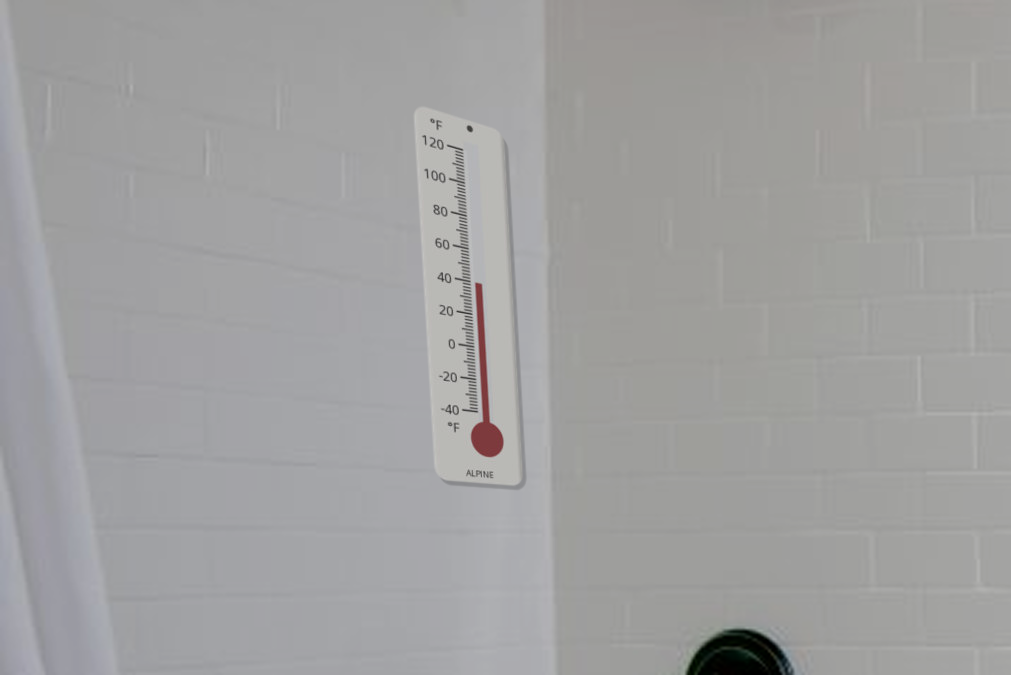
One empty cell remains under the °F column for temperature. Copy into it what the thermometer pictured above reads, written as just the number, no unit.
40
